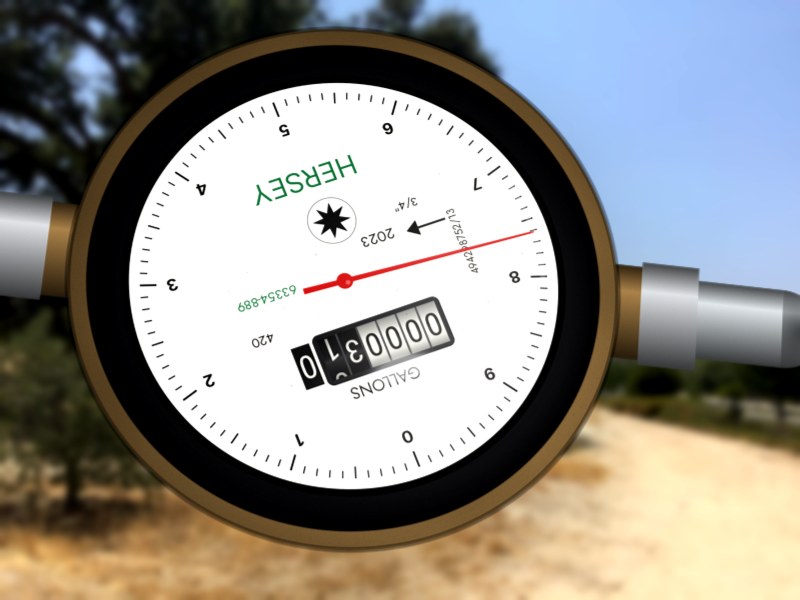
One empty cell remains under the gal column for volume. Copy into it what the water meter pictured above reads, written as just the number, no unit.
307.6
